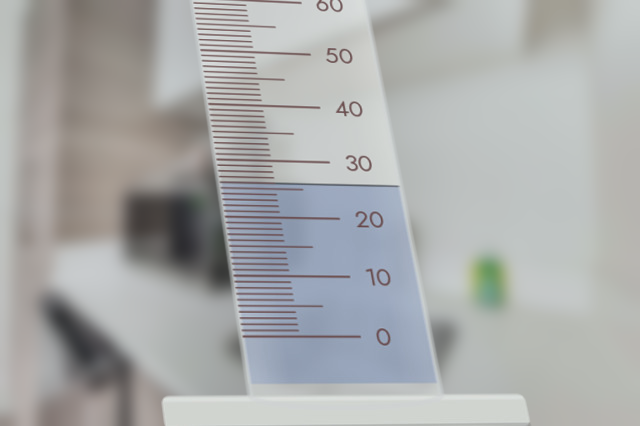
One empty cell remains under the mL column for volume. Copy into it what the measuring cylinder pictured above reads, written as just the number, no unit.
26
